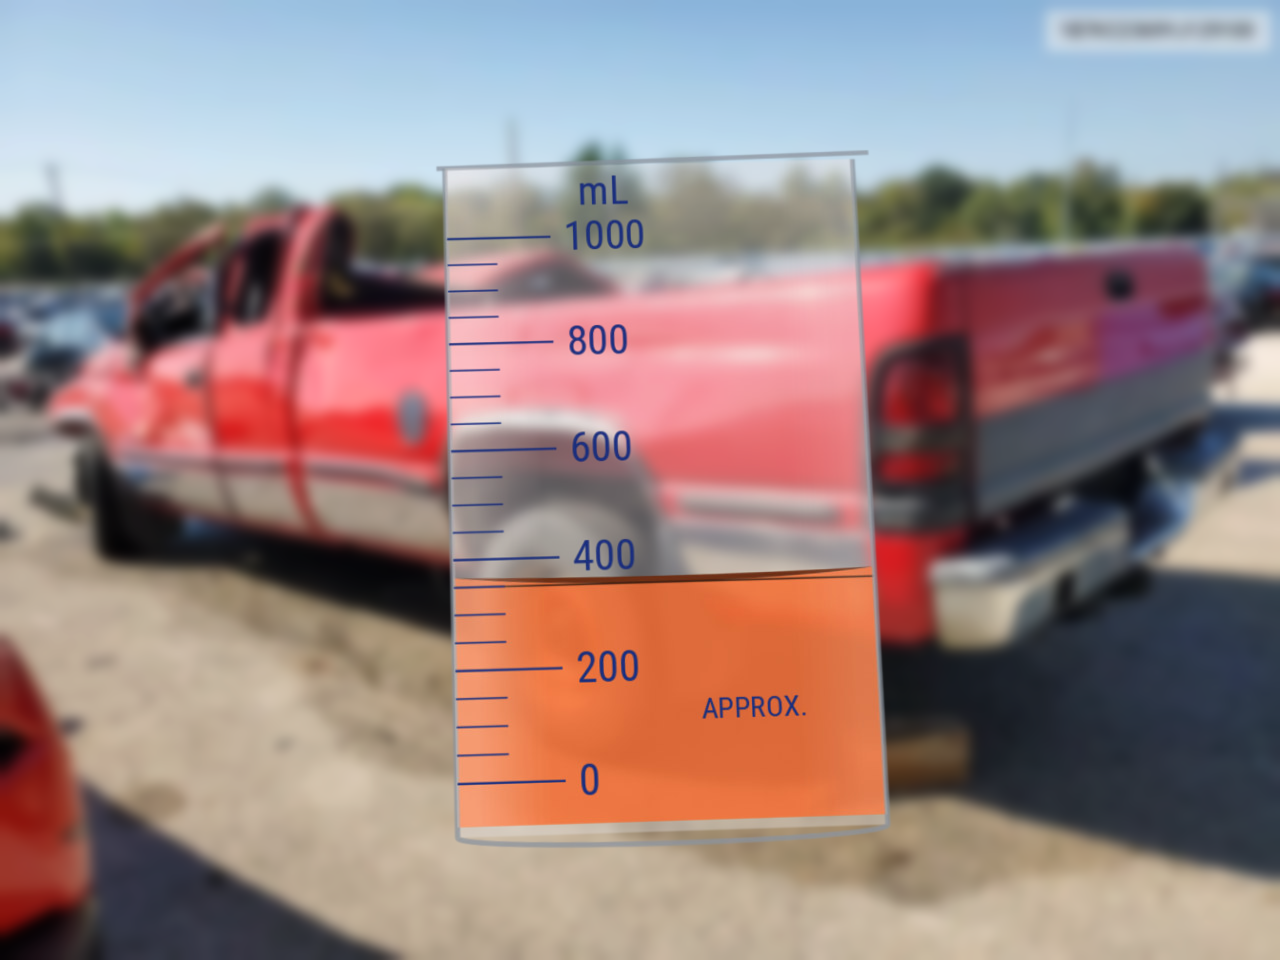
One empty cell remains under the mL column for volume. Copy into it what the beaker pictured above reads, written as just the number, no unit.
350
